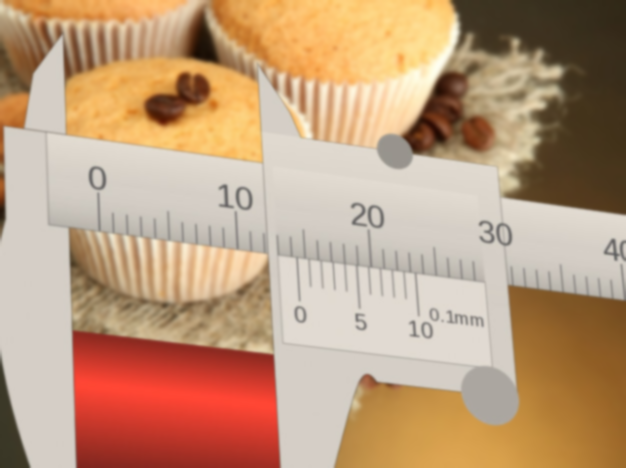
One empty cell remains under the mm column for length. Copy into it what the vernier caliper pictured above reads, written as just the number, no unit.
14.4
